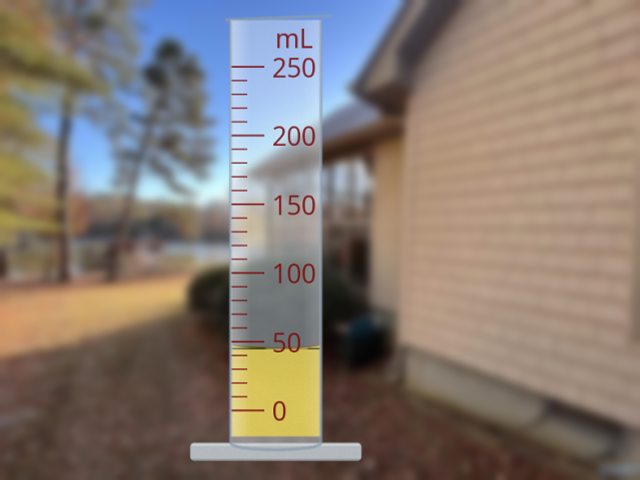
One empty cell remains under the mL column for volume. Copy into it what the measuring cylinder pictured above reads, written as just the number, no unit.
45
